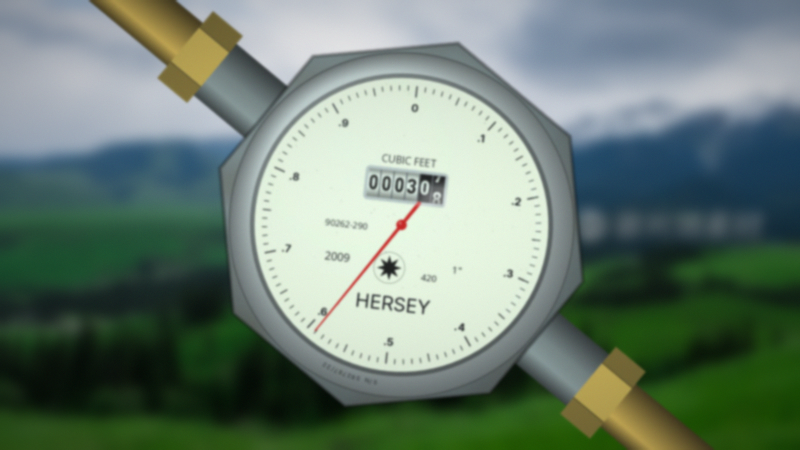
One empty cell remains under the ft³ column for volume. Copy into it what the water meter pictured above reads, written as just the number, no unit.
307.59
